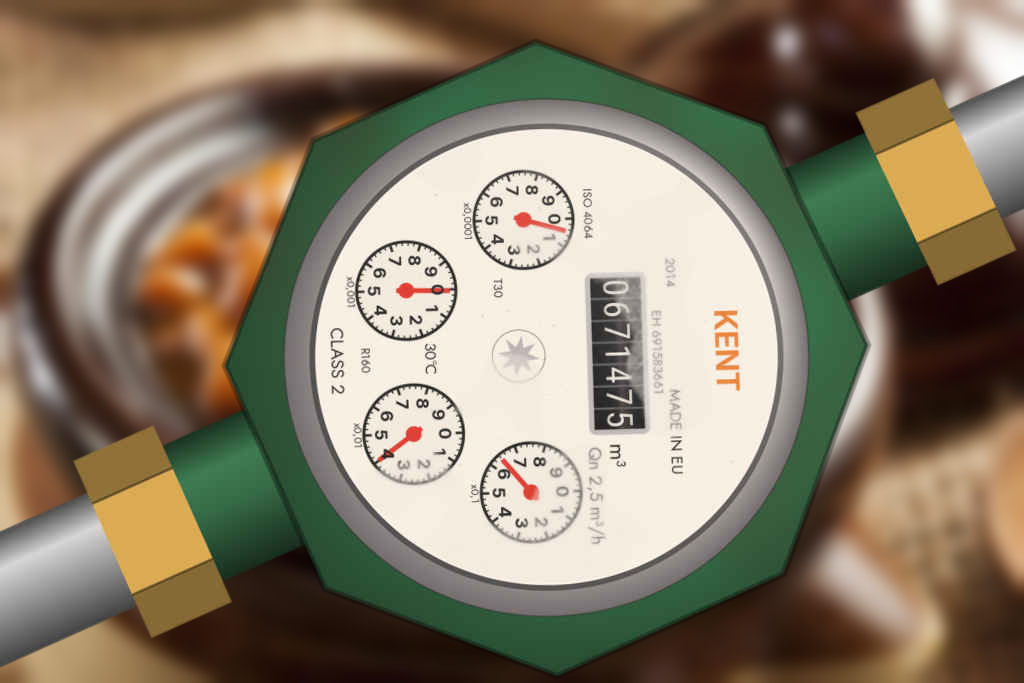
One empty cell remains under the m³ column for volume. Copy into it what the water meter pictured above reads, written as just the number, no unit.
671475.6400
